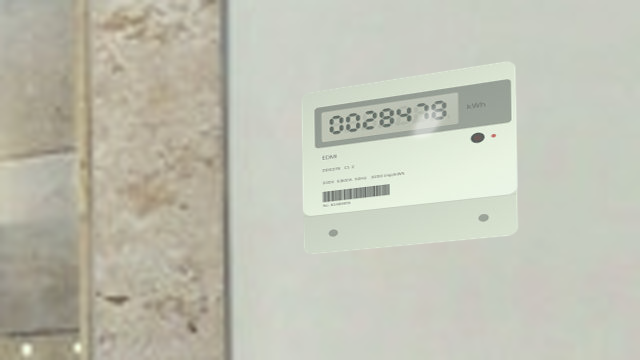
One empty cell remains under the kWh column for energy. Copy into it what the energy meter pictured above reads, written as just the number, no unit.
28478
